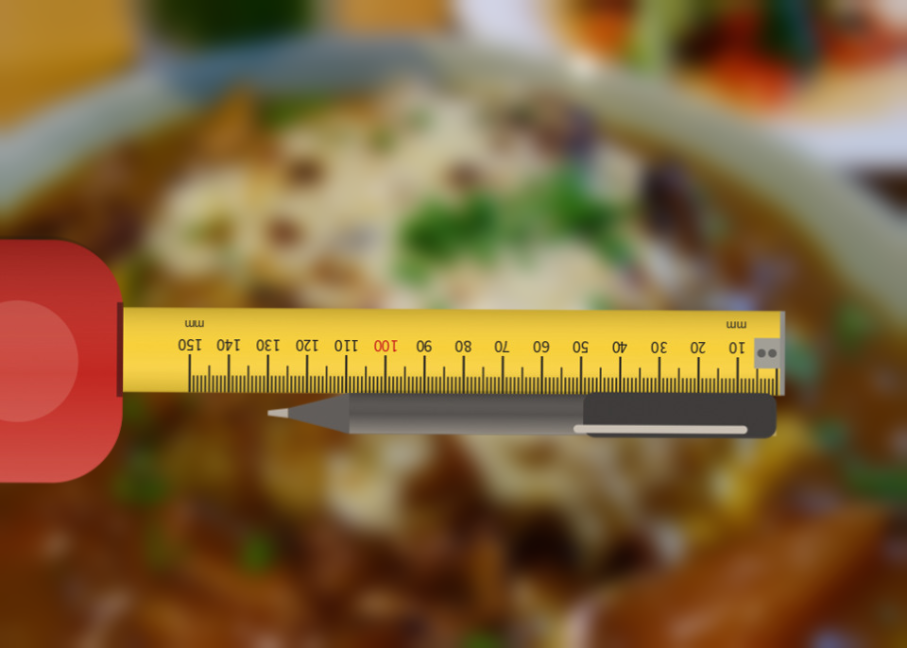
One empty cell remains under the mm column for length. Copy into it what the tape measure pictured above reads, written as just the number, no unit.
130
